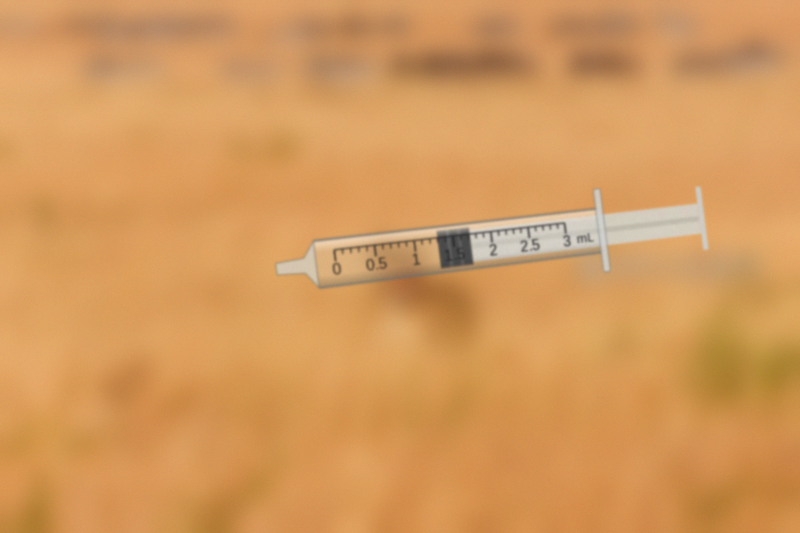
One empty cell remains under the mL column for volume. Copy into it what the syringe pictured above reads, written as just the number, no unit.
1.3
